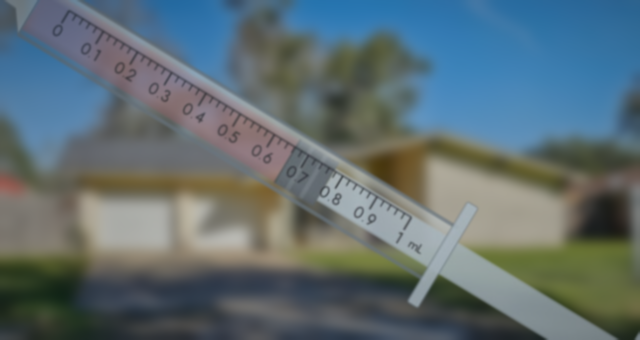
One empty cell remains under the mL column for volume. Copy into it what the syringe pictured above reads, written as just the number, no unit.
0.66
